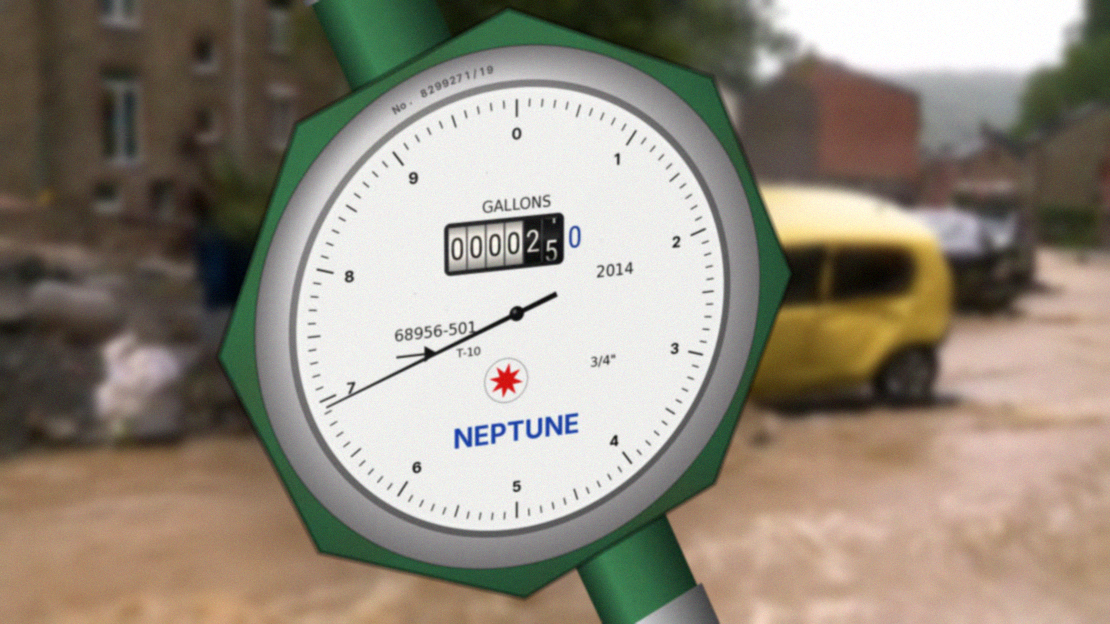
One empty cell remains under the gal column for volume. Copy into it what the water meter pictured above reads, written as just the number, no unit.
246.9
